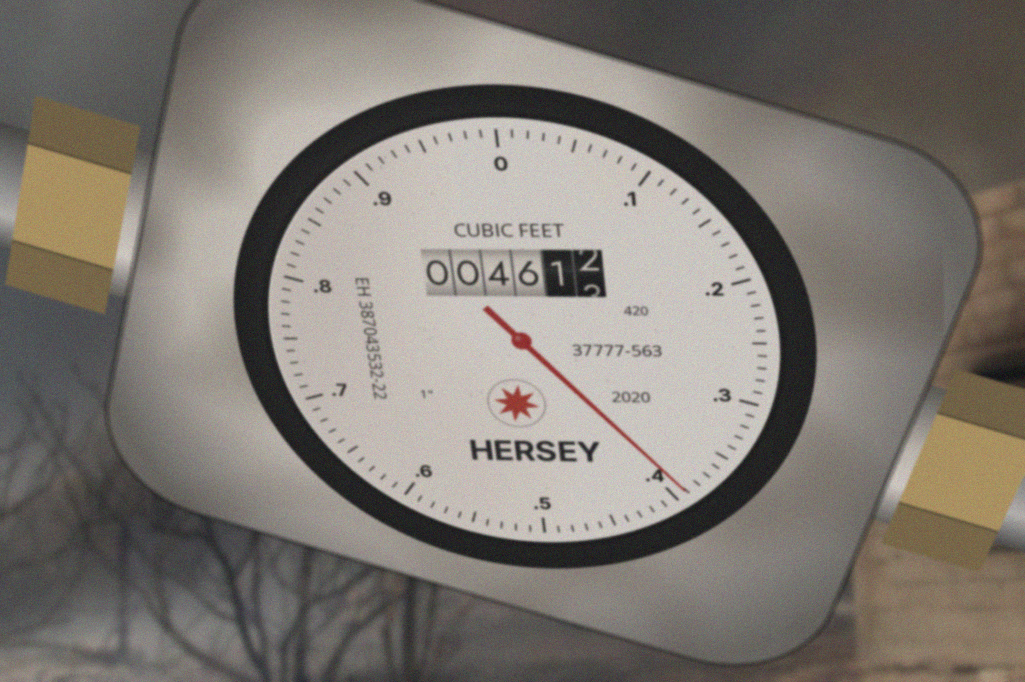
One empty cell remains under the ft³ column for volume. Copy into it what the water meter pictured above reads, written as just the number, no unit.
4612.39
